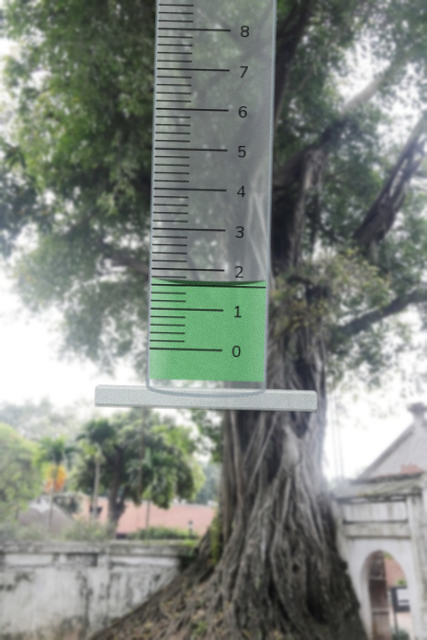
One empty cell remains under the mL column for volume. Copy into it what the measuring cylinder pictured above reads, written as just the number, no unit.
1.6
